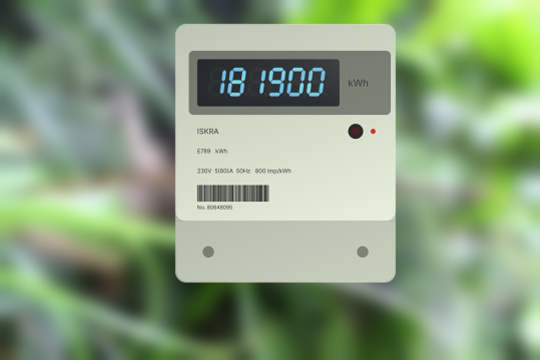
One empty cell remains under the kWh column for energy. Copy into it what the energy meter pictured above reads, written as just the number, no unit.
181900
